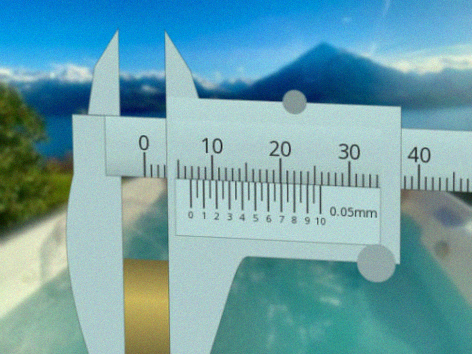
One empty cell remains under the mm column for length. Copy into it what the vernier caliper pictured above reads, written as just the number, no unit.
6.8
